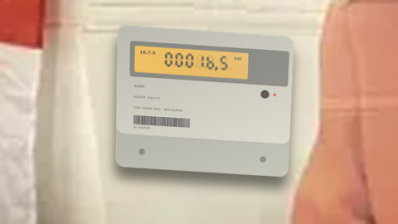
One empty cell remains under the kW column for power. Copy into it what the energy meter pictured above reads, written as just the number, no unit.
16.5
